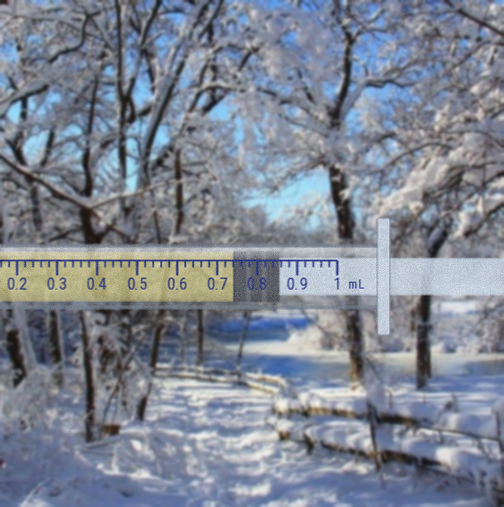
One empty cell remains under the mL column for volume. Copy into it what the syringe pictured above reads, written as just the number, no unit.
0.74
